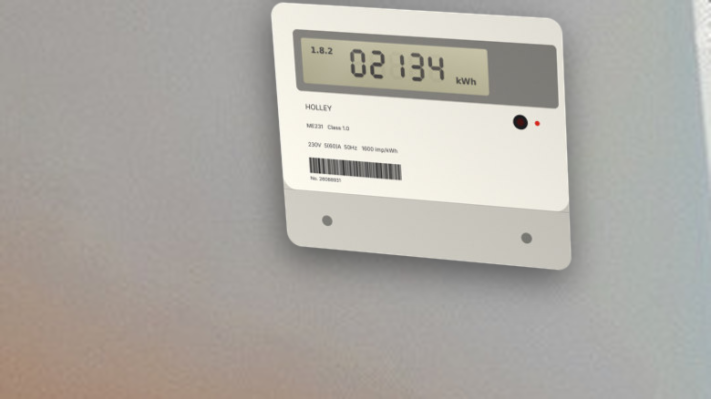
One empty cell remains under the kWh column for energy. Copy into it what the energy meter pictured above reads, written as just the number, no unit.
2134
